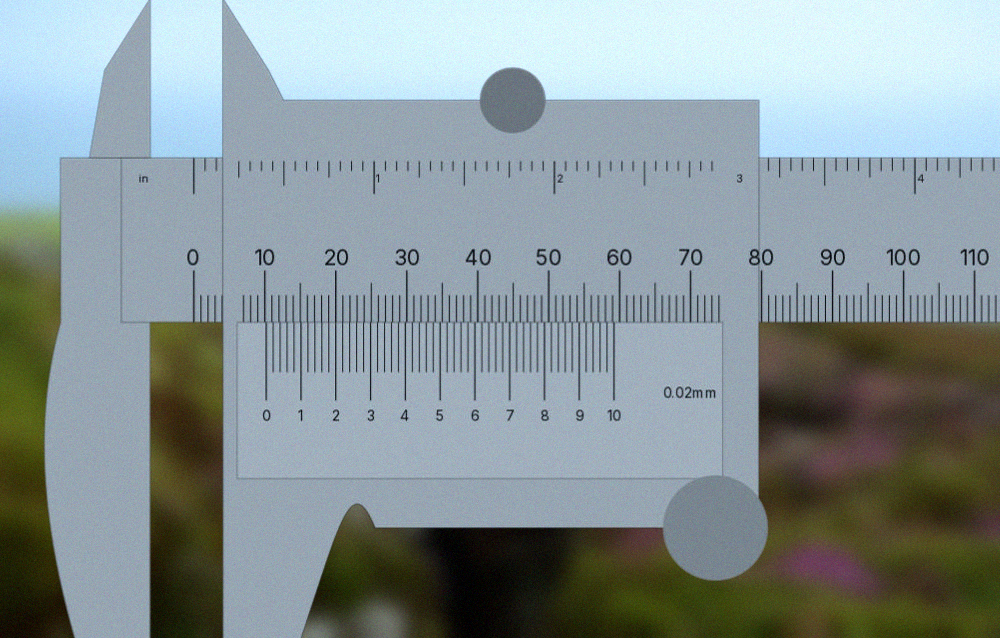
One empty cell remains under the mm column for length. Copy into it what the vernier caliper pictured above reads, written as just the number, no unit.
10.2
